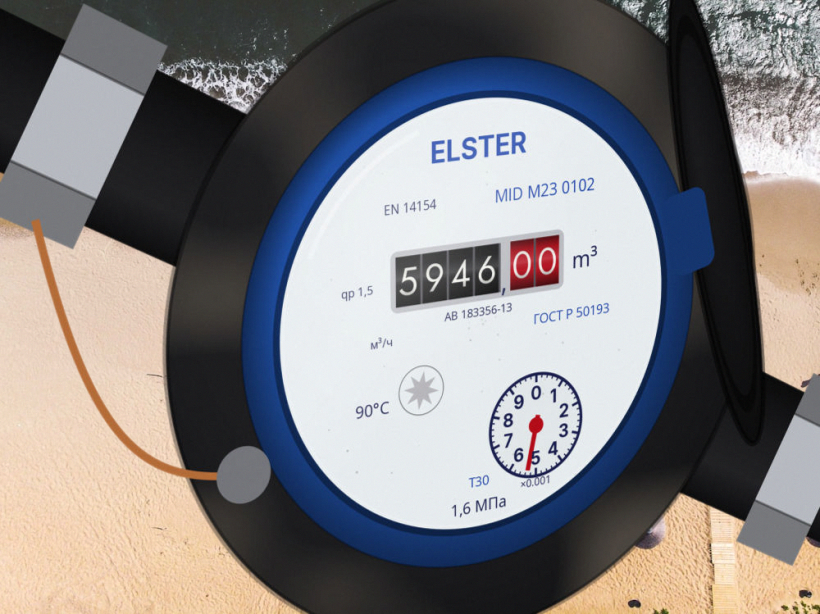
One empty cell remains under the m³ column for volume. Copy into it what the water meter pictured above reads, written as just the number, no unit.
5946.005
